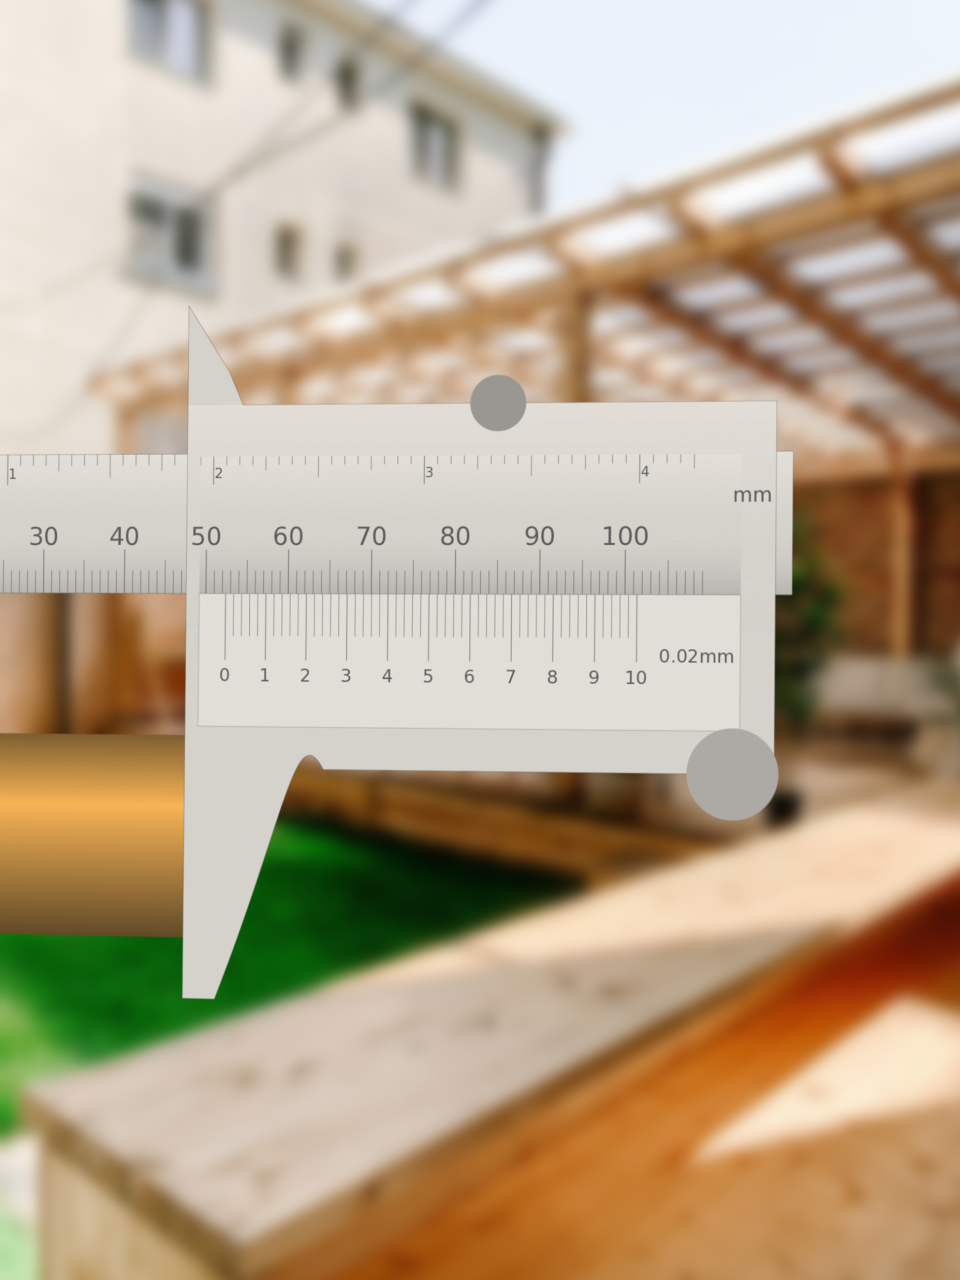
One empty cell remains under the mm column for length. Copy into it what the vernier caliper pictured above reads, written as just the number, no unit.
52.4
